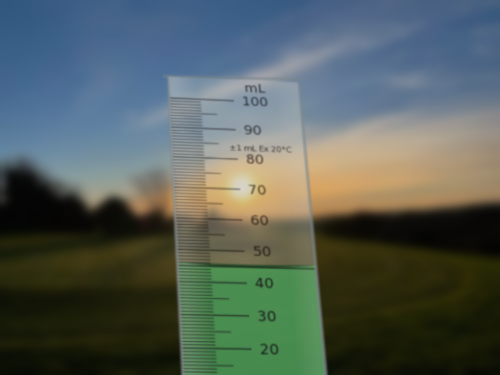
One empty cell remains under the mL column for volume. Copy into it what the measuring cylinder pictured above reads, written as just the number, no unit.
45
